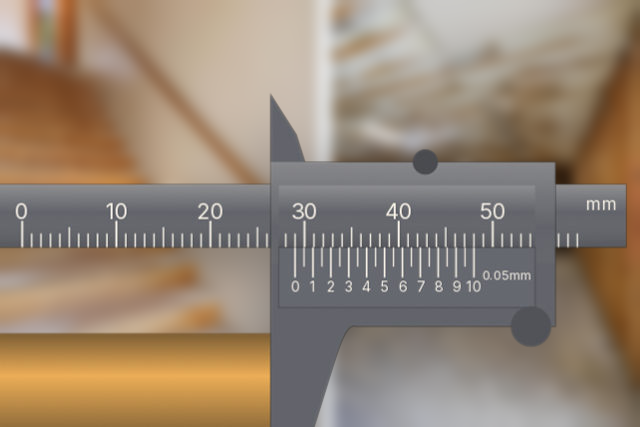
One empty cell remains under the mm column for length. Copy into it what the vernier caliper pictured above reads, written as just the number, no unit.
29.0
